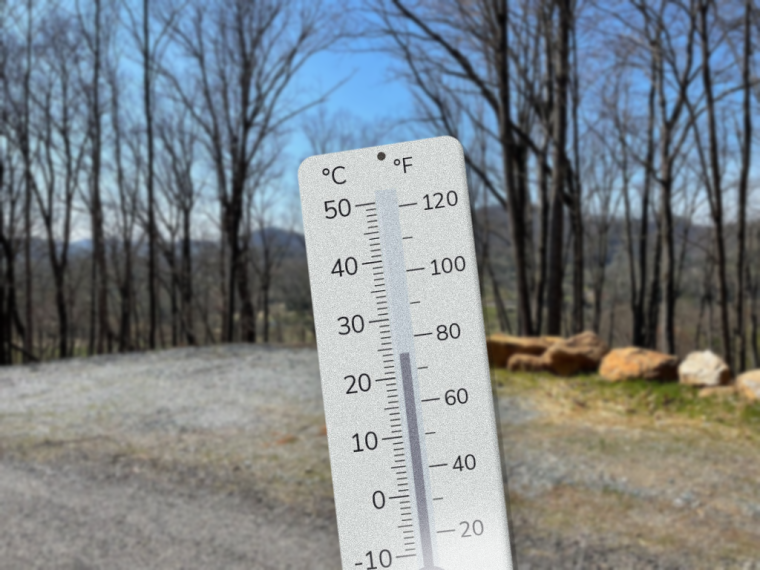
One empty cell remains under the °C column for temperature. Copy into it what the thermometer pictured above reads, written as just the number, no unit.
24
